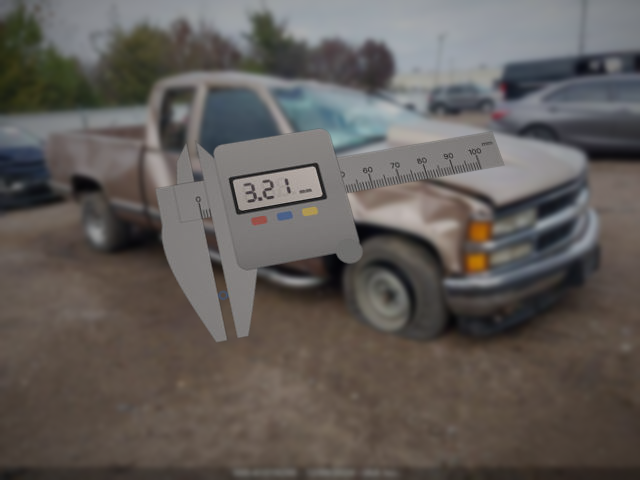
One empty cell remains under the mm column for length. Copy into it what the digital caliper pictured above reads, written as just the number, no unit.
3.21
